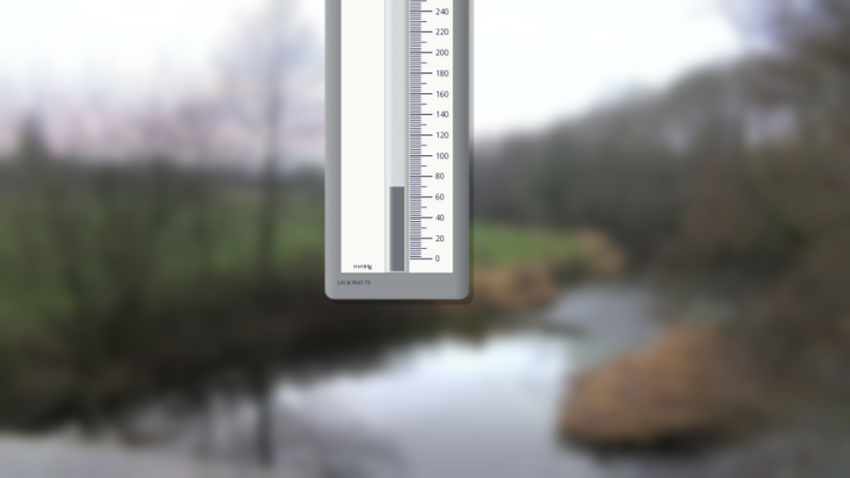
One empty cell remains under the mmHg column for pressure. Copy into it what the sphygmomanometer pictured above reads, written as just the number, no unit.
70
